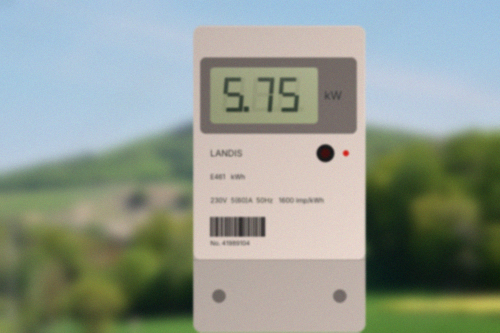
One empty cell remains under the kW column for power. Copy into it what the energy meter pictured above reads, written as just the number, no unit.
5.75
